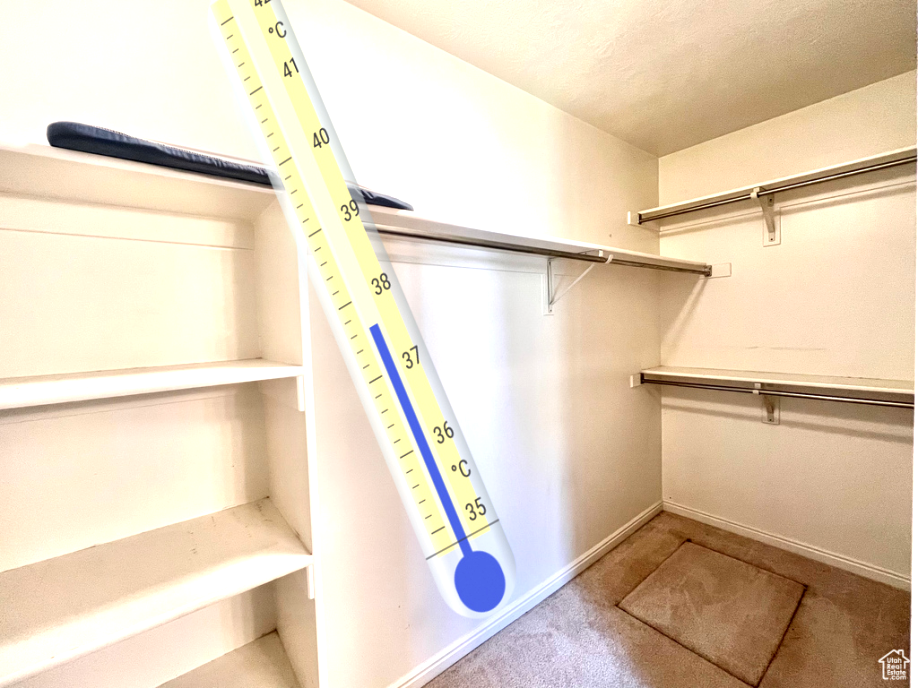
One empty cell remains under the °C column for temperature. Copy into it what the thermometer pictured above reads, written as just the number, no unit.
37.6
